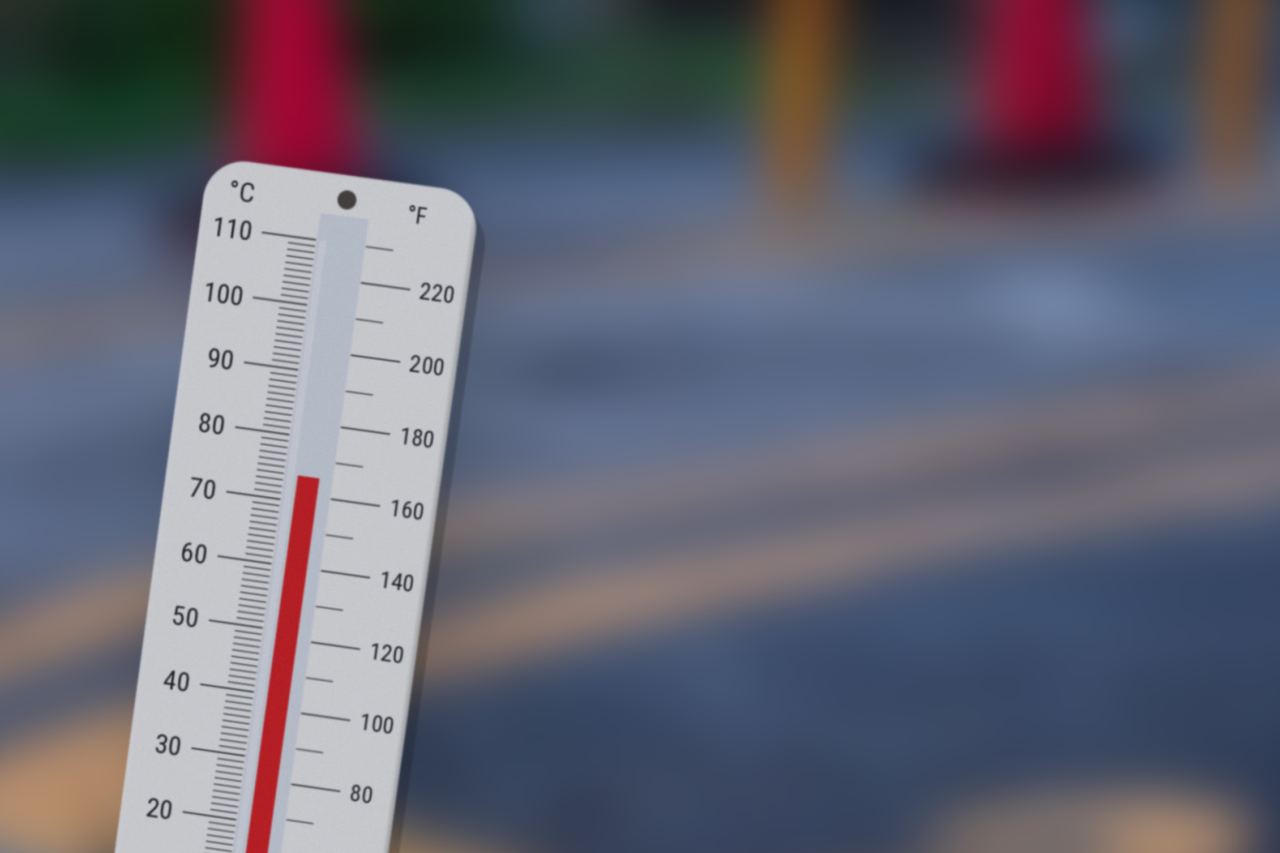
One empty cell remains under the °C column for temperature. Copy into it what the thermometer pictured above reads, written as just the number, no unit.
74
